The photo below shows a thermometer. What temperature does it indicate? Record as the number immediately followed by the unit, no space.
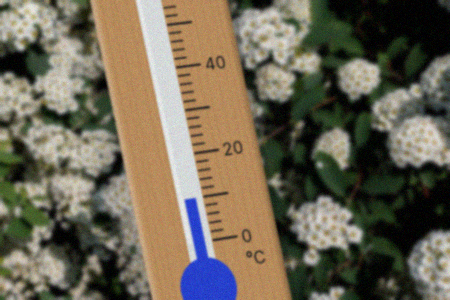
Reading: 10°C
